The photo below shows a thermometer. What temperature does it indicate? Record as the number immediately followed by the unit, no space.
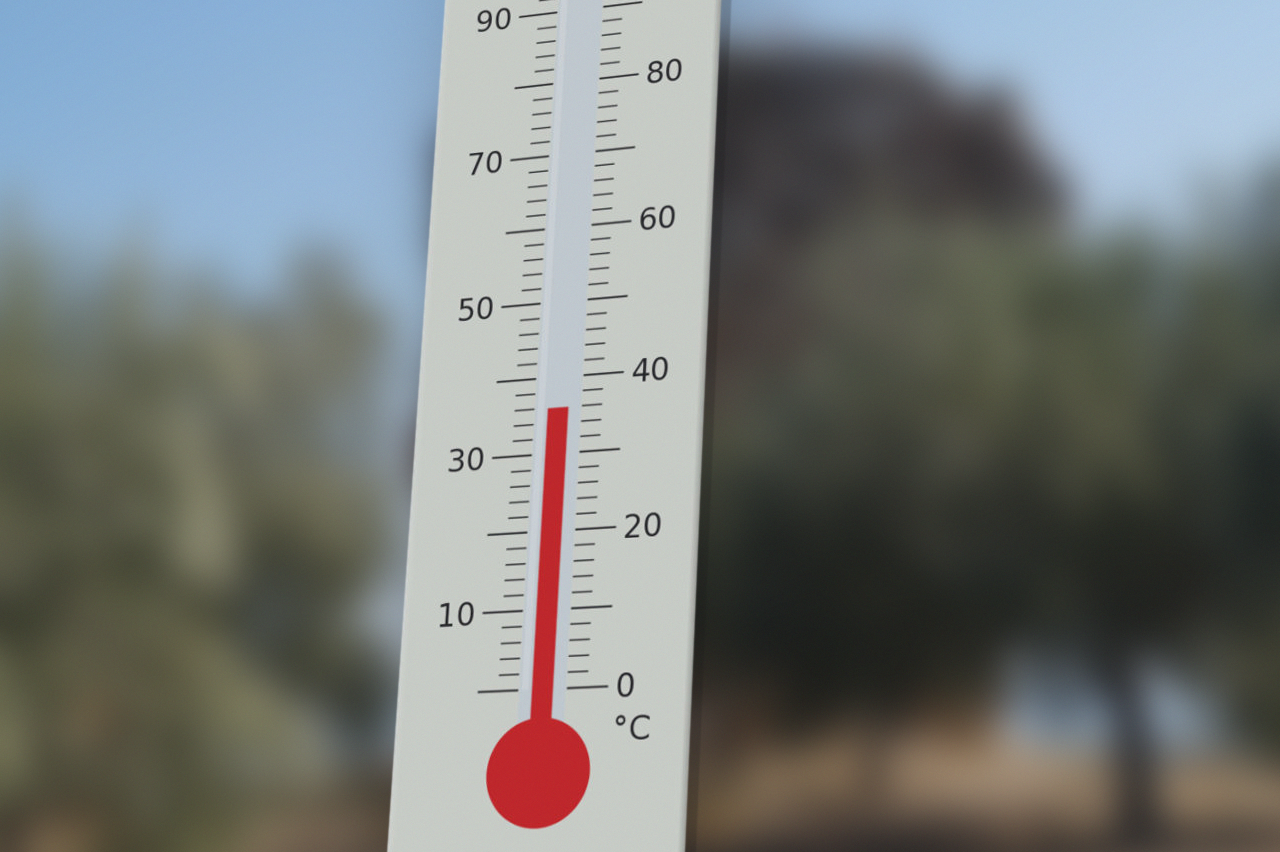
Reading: 36°C
